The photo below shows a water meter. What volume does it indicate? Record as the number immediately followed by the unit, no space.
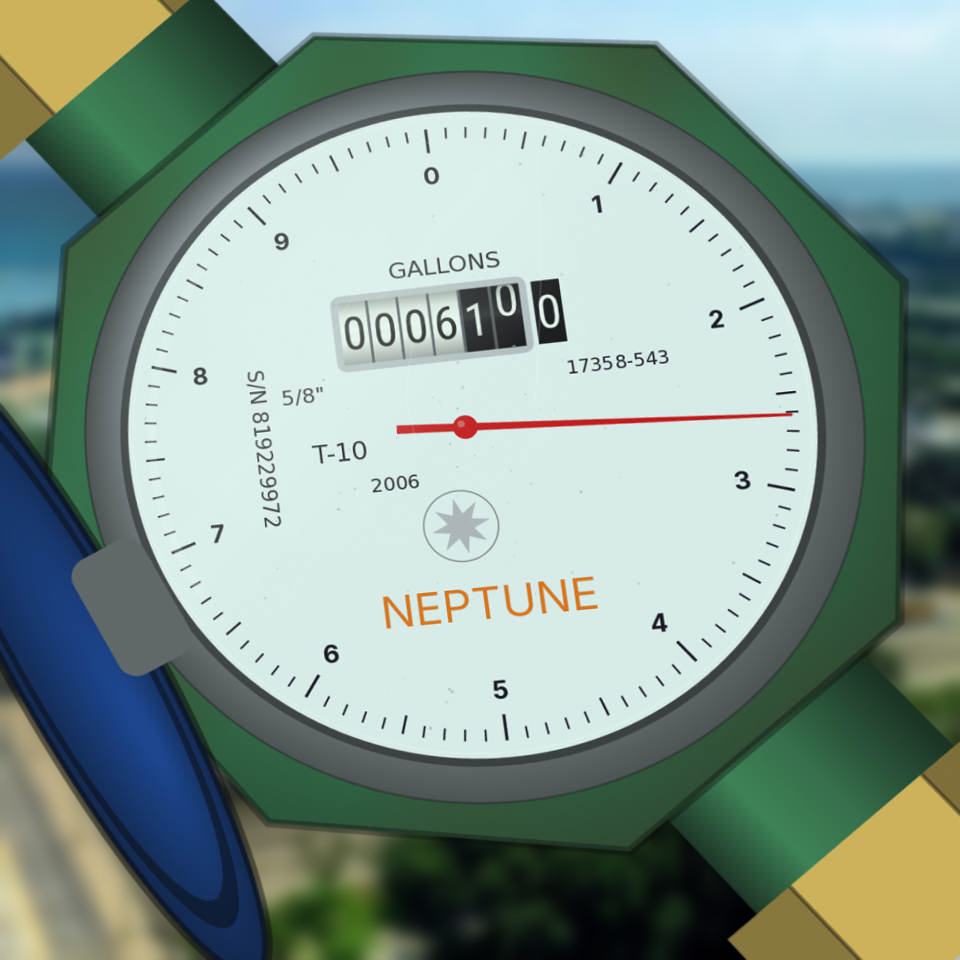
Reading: 6102.6gal
